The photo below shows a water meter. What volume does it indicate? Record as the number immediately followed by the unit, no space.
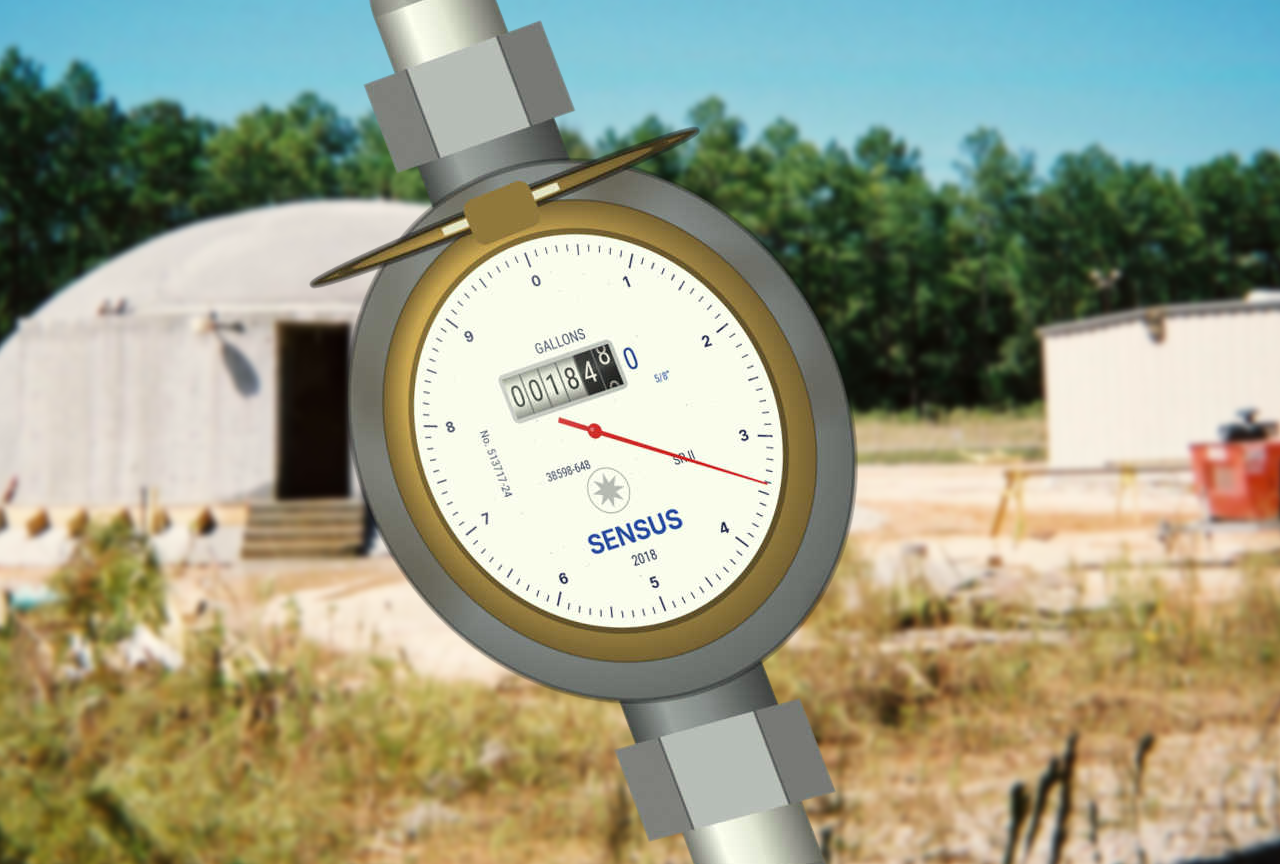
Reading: 18483.4gal
